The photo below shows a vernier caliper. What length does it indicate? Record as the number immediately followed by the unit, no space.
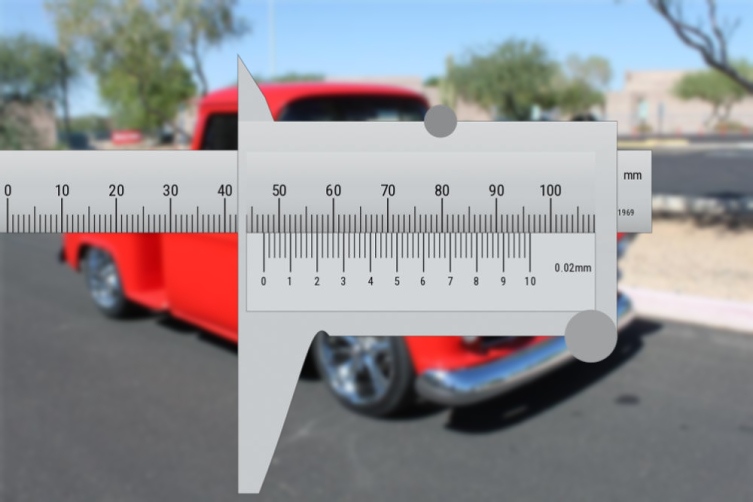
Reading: 47.2mm
